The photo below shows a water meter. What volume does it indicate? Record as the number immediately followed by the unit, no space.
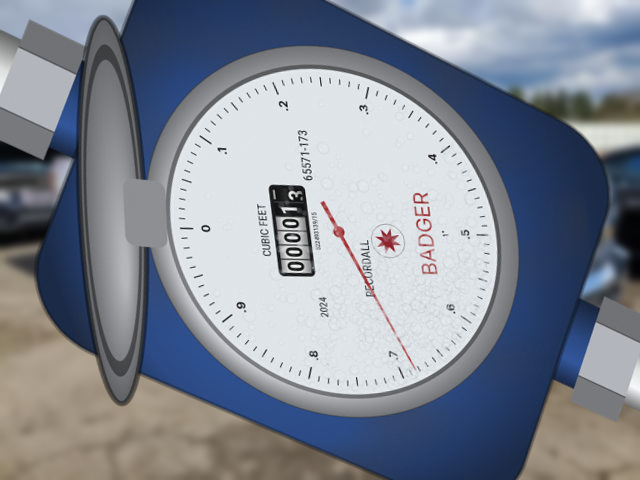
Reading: 12.68ft³
